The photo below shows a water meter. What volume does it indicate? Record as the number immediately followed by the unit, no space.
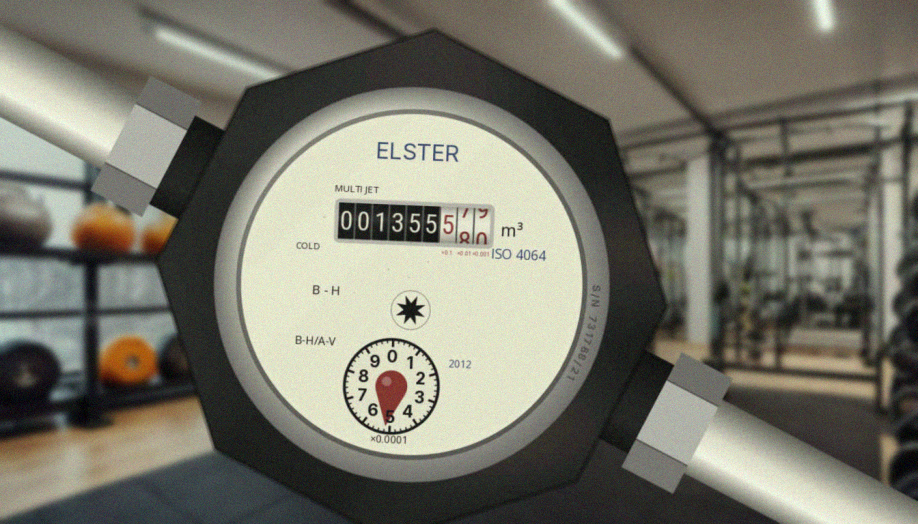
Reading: 1355.5795m³
